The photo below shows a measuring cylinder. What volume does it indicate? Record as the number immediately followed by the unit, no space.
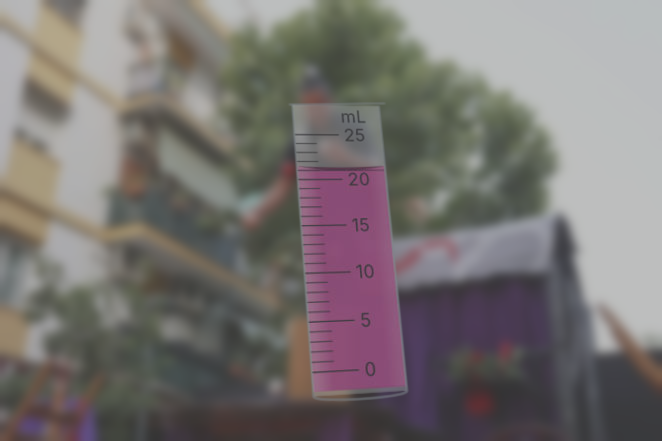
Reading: 21mL
